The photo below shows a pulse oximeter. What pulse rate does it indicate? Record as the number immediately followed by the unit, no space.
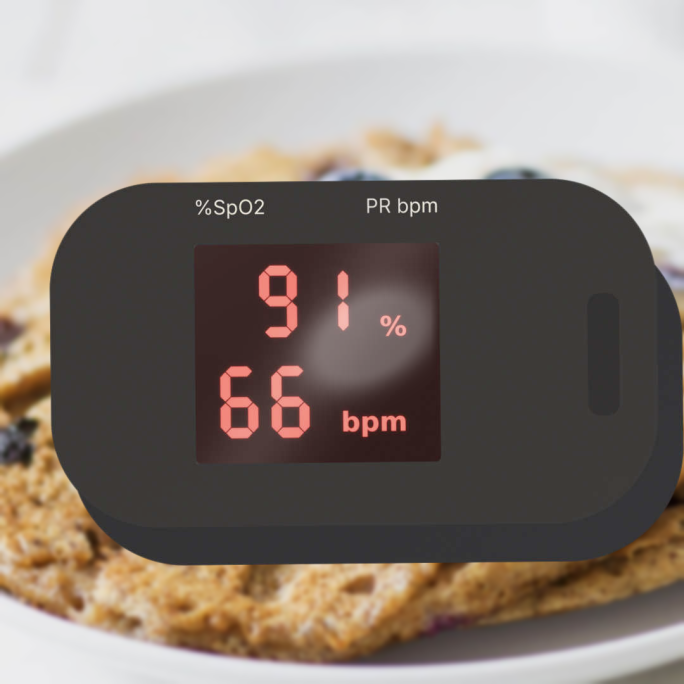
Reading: 66bpm
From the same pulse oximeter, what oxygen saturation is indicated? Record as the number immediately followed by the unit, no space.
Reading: 91%
